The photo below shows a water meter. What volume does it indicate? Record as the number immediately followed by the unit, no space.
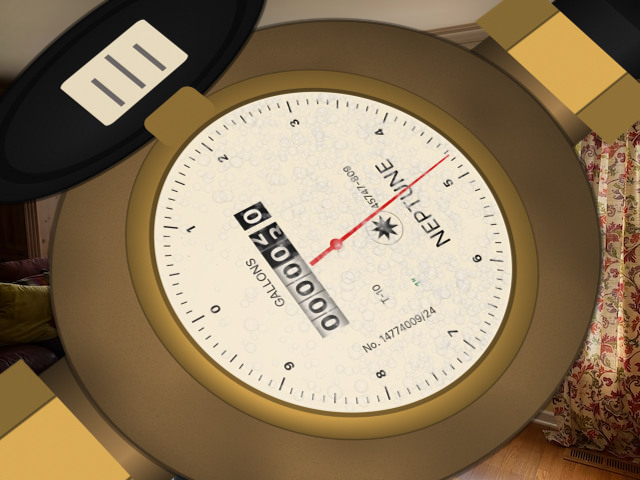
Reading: 24.7gal
